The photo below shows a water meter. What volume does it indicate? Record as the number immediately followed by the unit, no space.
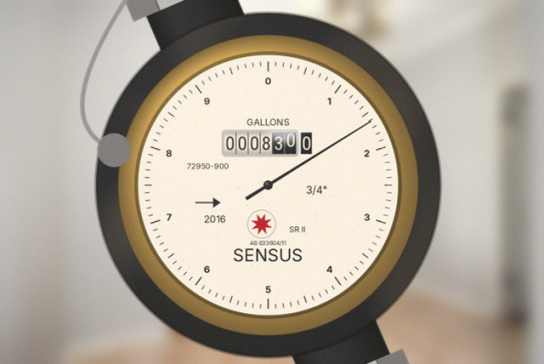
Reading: 8301.6gal
